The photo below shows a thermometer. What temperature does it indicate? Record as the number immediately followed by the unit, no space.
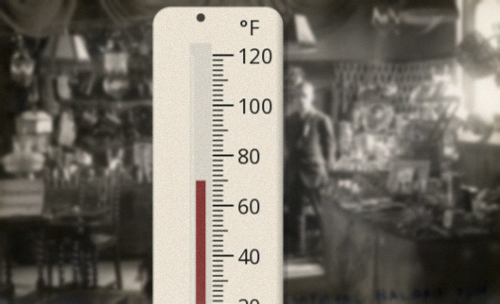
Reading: 70°F
